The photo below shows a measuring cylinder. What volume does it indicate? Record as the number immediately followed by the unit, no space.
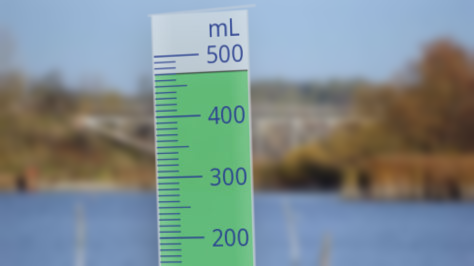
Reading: 470mL
